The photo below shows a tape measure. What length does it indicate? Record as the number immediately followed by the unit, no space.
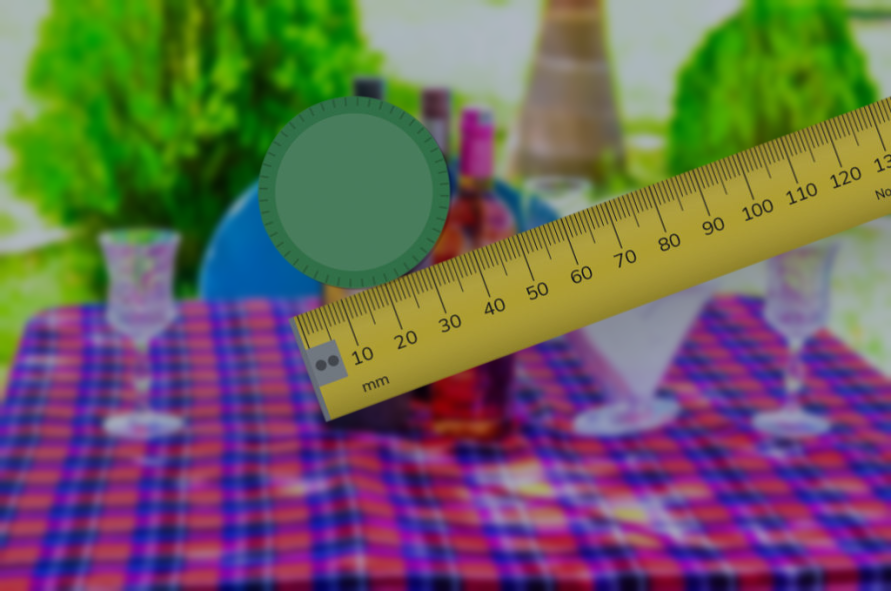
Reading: 41mm
